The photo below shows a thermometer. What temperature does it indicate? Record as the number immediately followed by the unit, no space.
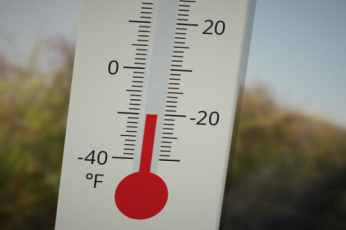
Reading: -20°F
